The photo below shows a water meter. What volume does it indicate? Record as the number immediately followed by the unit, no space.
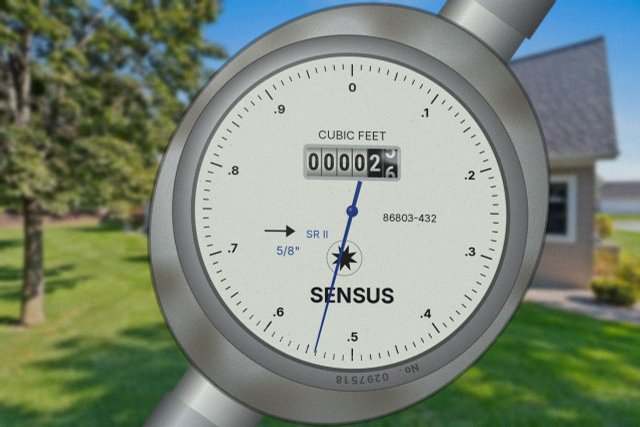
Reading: 25.54ft³
